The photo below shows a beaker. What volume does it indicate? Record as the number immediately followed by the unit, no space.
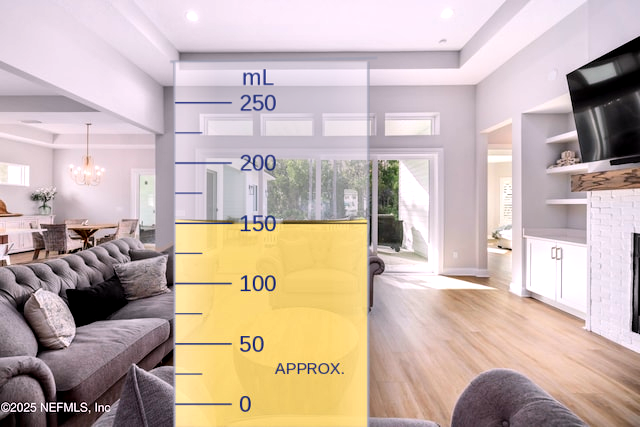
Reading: 150mL
